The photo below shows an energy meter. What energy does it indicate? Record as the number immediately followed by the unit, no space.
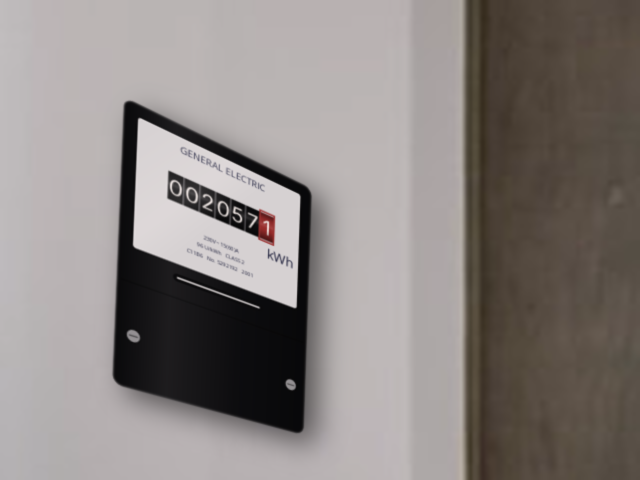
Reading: 2057.1kWh
